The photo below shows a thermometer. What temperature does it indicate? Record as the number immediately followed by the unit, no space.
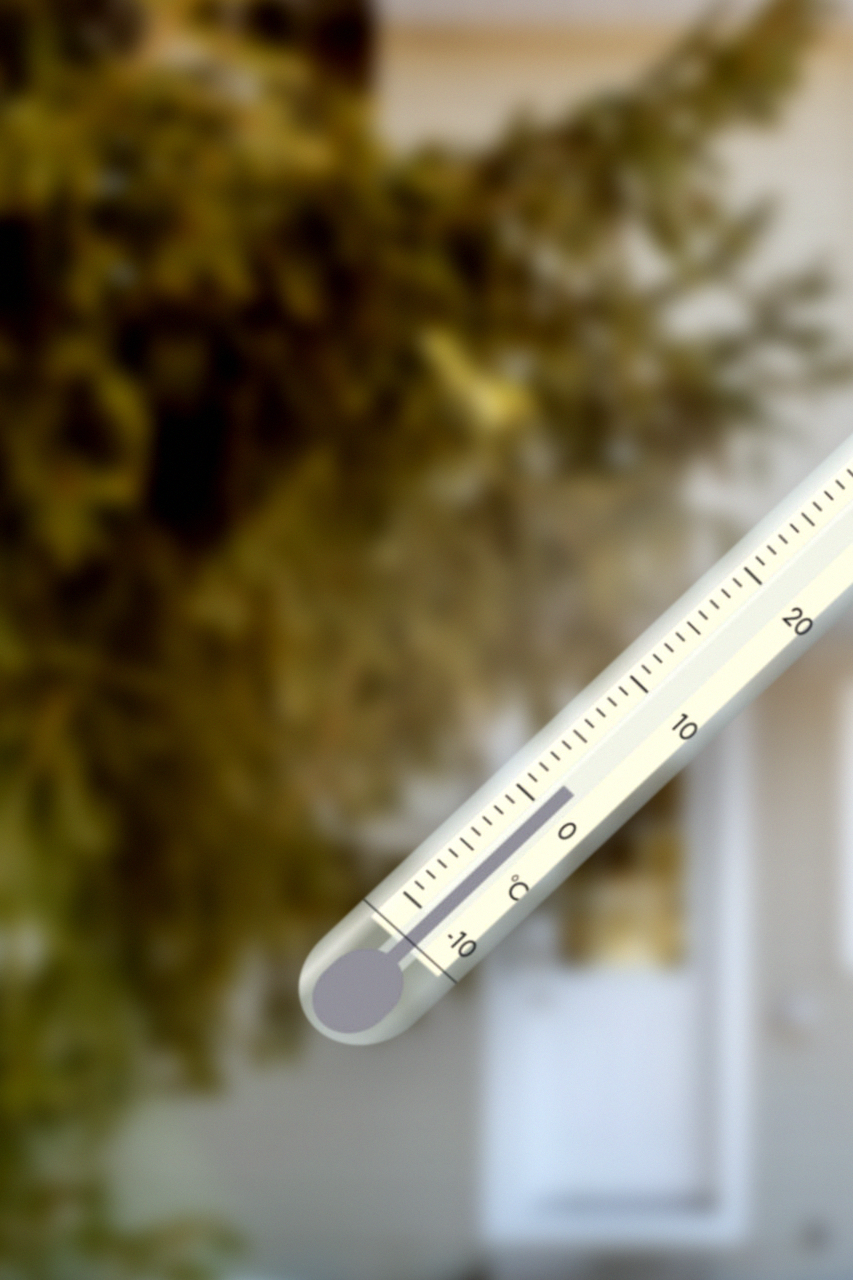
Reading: 2°C
